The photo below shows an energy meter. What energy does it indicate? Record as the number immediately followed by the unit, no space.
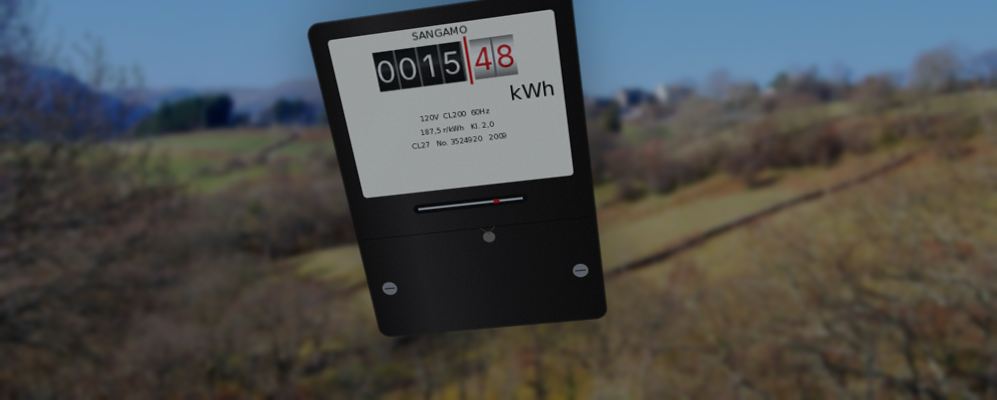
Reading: 15.48kWh
